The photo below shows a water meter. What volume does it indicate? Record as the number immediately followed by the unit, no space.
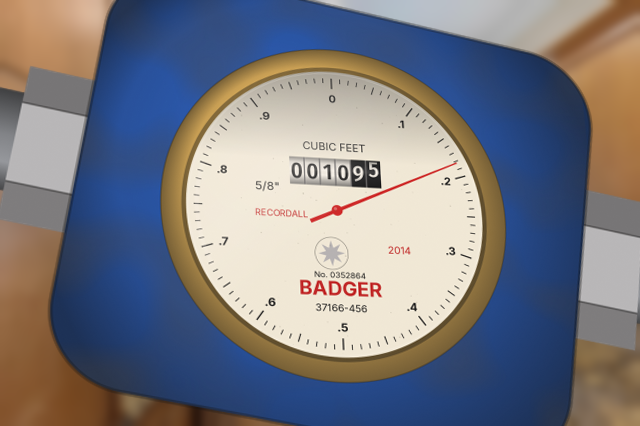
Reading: 1095.18ft³
